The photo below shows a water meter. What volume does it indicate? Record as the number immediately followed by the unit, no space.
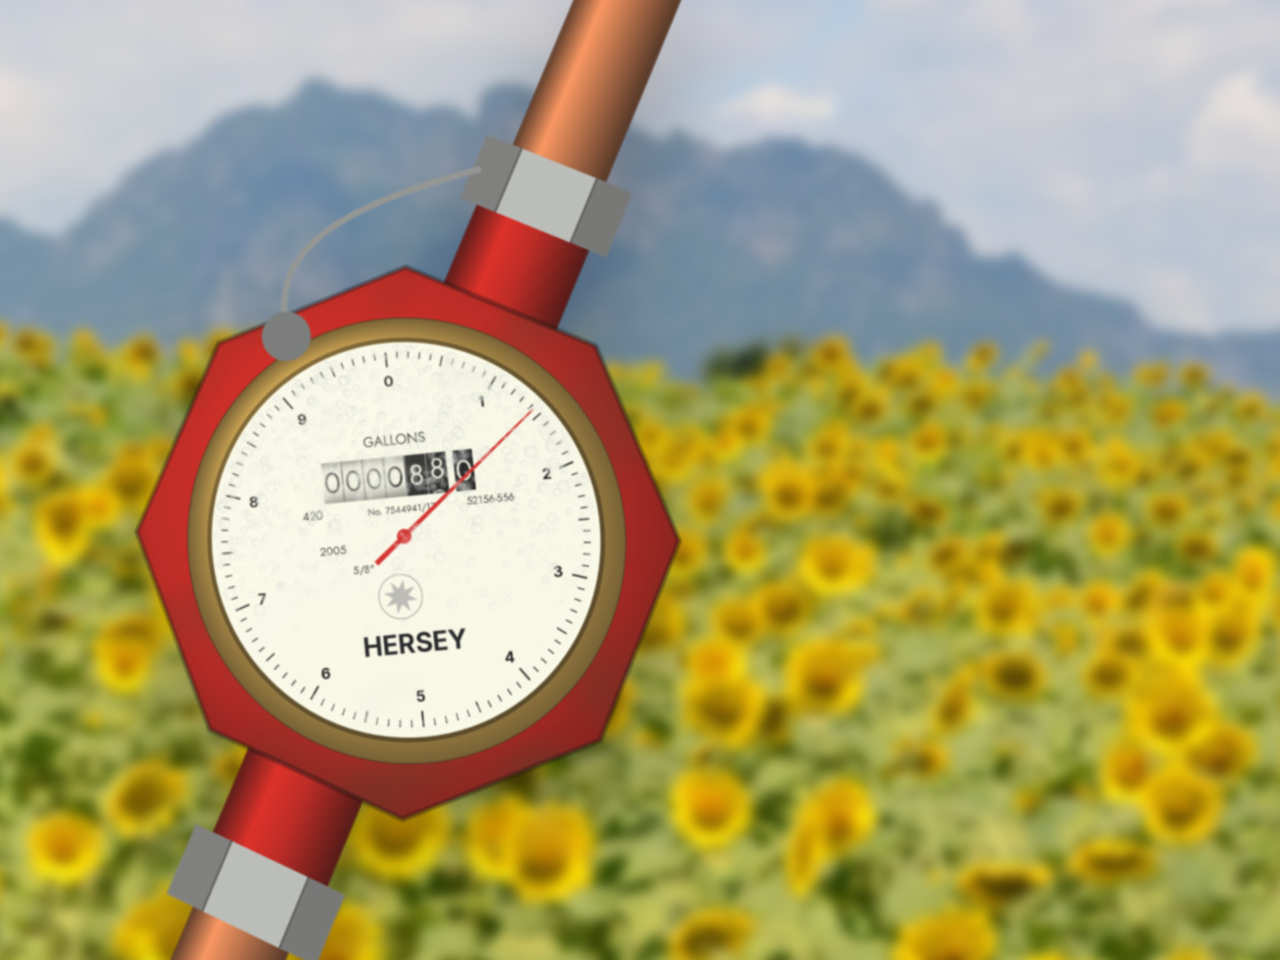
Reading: 881.4gal
